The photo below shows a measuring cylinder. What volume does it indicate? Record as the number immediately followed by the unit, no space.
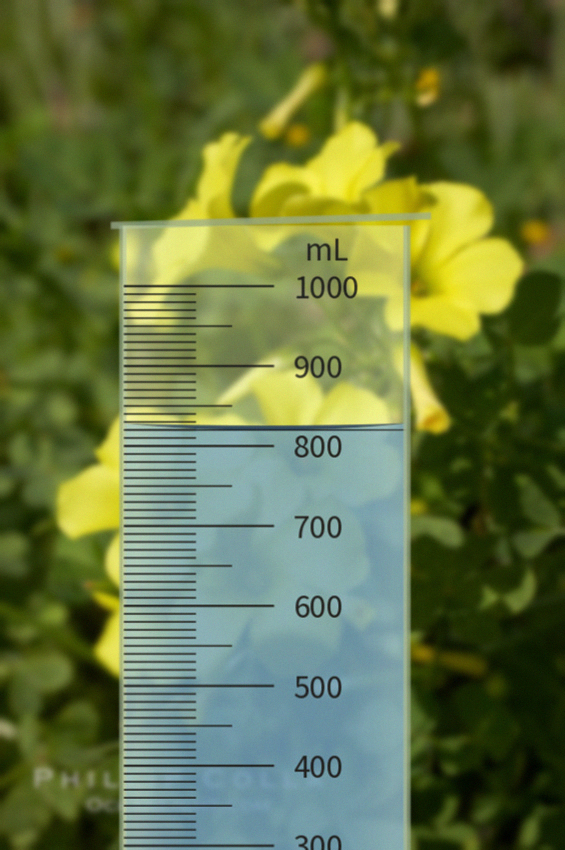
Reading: 820mL
